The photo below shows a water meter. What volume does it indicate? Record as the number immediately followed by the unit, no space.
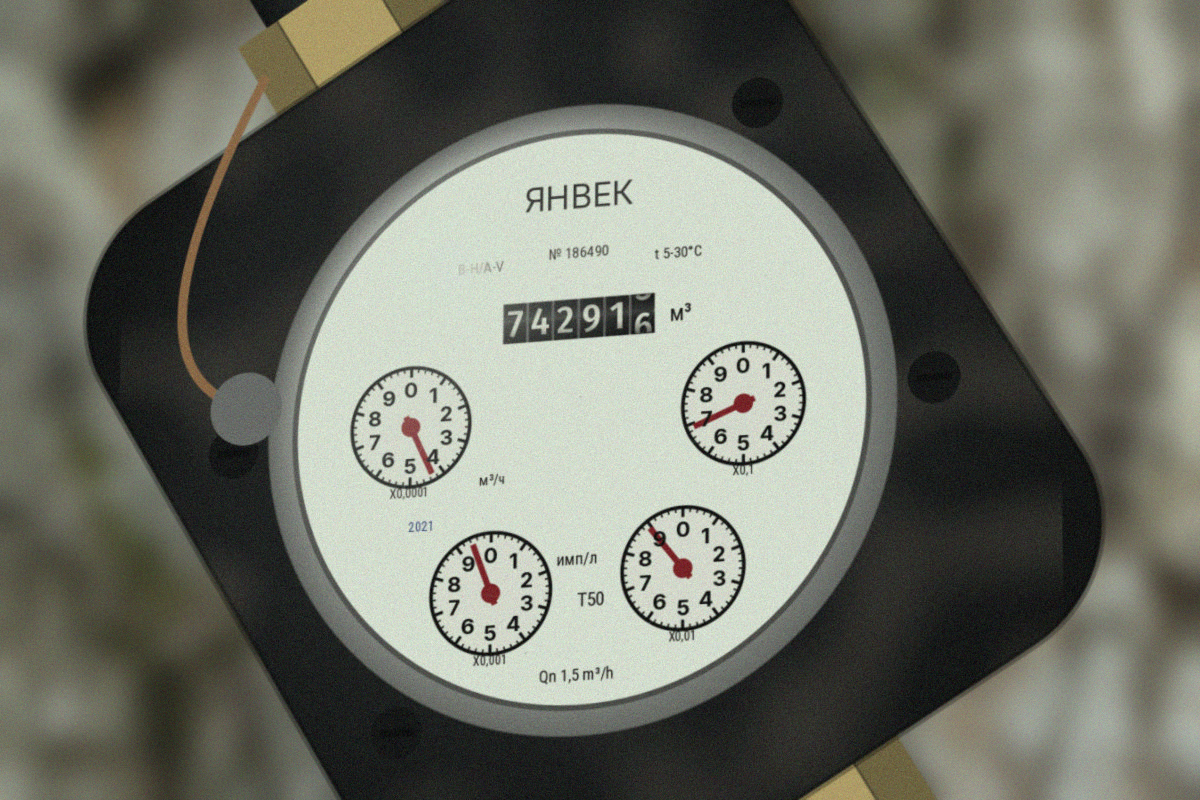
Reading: 742915.6894m³
